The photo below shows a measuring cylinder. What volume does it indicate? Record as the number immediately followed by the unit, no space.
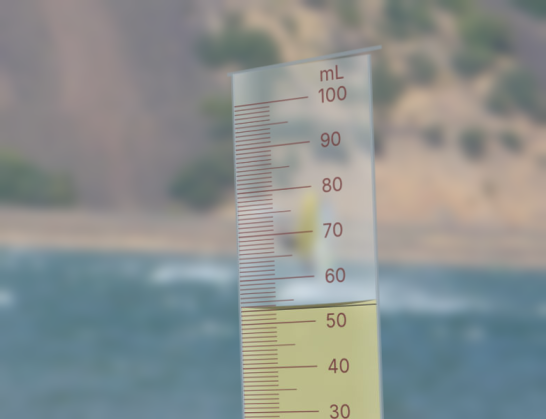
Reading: 53mL
